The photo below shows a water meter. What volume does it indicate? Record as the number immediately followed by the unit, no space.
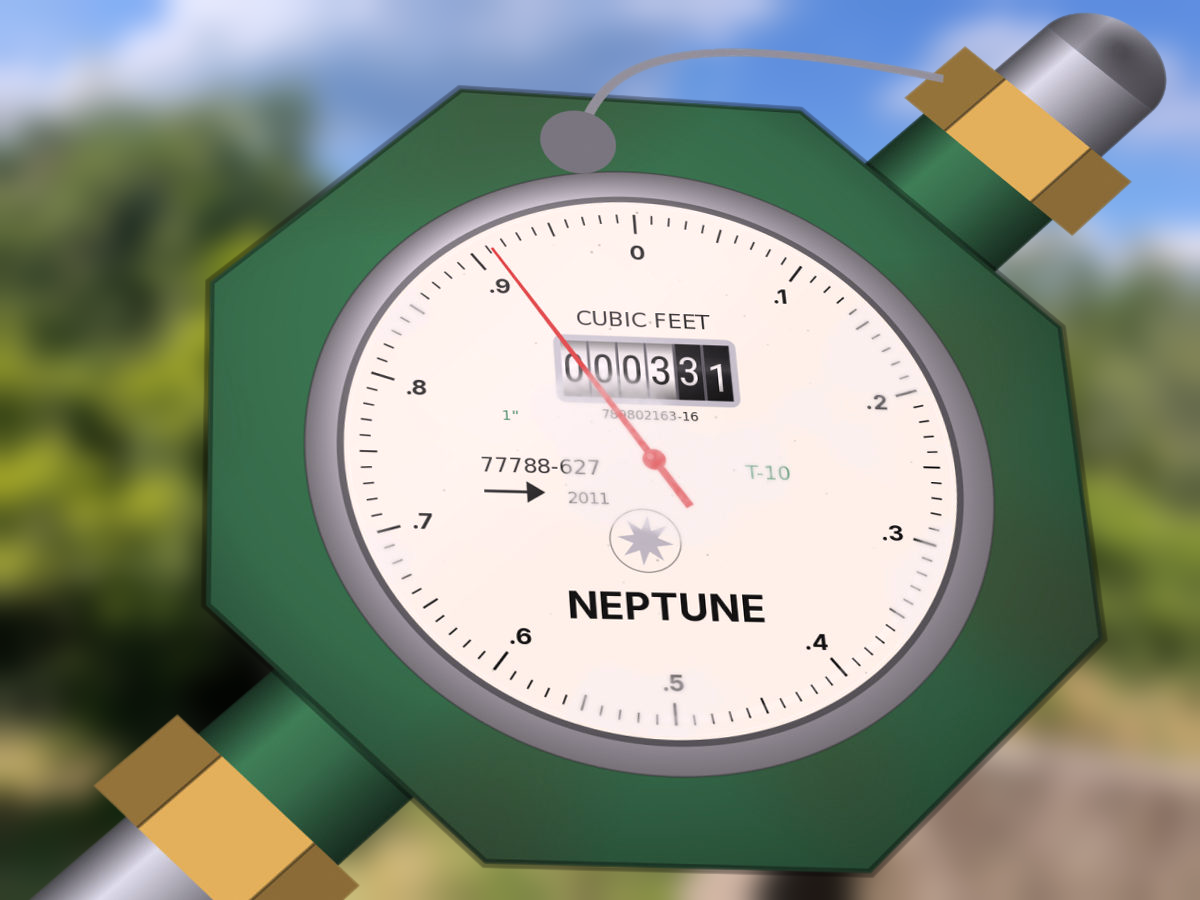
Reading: 330.91ft³
